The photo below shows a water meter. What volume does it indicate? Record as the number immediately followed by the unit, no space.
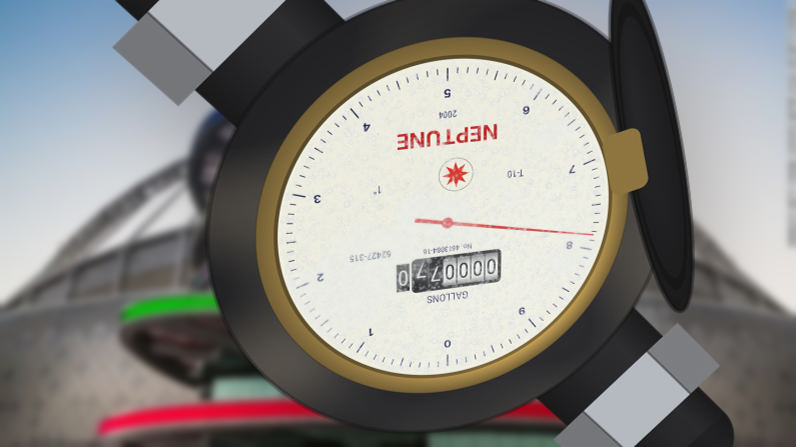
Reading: 767.8gal
